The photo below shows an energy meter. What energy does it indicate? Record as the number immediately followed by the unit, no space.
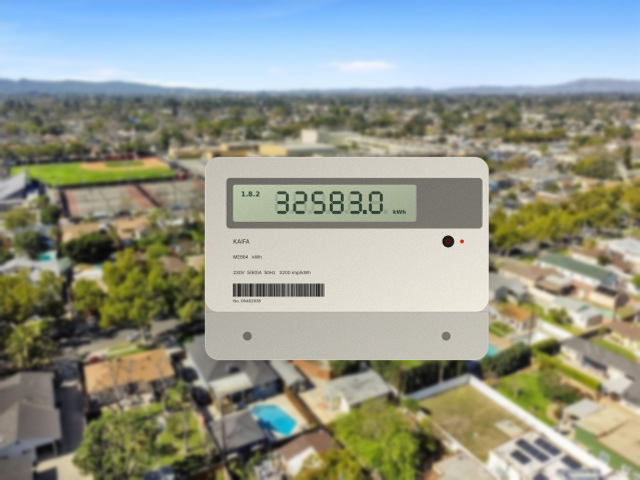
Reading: 32583.0kWh
